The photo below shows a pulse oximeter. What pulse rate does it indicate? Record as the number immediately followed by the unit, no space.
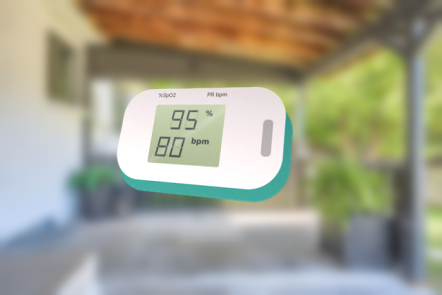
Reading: 80bpm
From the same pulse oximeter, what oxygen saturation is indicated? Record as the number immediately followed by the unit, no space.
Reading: 95%
